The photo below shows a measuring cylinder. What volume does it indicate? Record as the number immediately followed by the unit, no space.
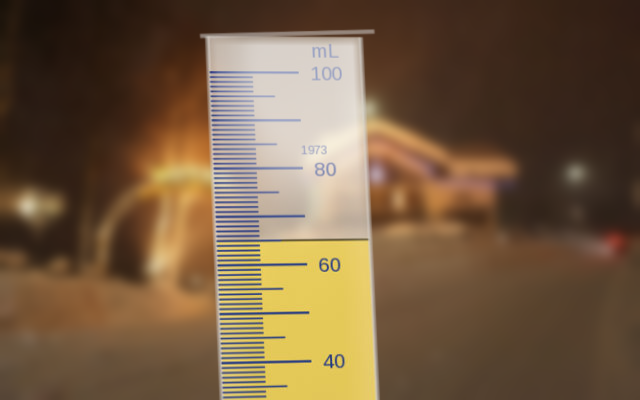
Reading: 65mL
